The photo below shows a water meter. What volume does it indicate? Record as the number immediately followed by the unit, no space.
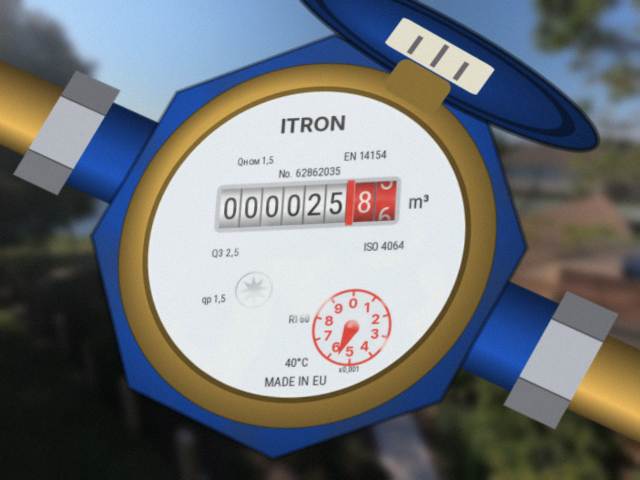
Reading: 25.855m³
